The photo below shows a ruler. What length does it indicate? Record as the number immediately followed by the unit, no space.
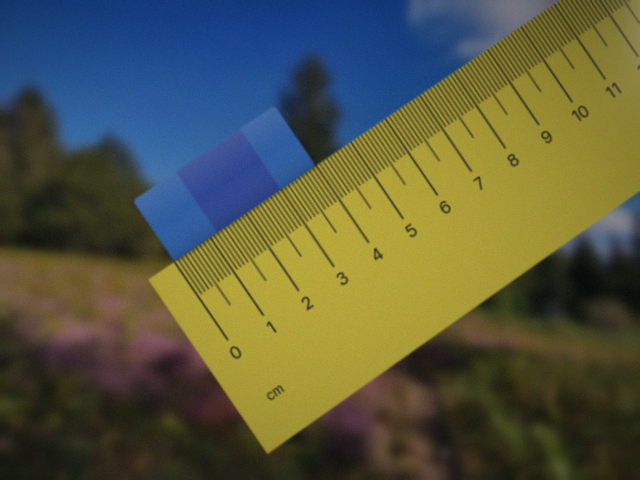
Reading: 4cm
